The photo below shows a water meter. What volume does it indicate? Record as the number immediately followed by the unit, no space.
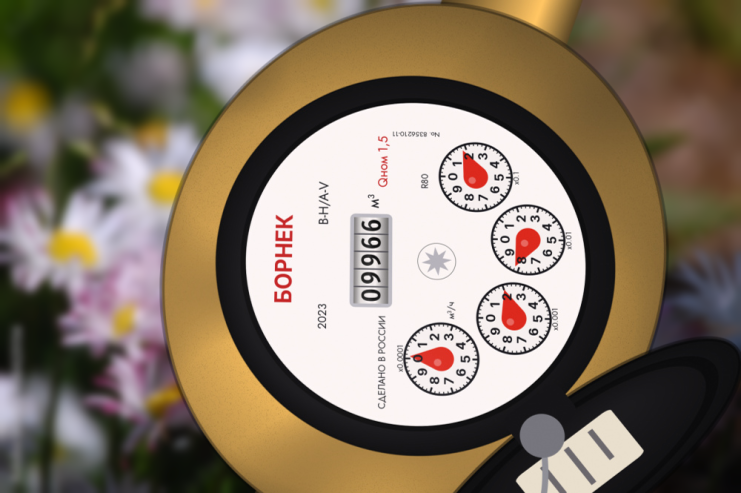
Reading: 9966.1820m³
